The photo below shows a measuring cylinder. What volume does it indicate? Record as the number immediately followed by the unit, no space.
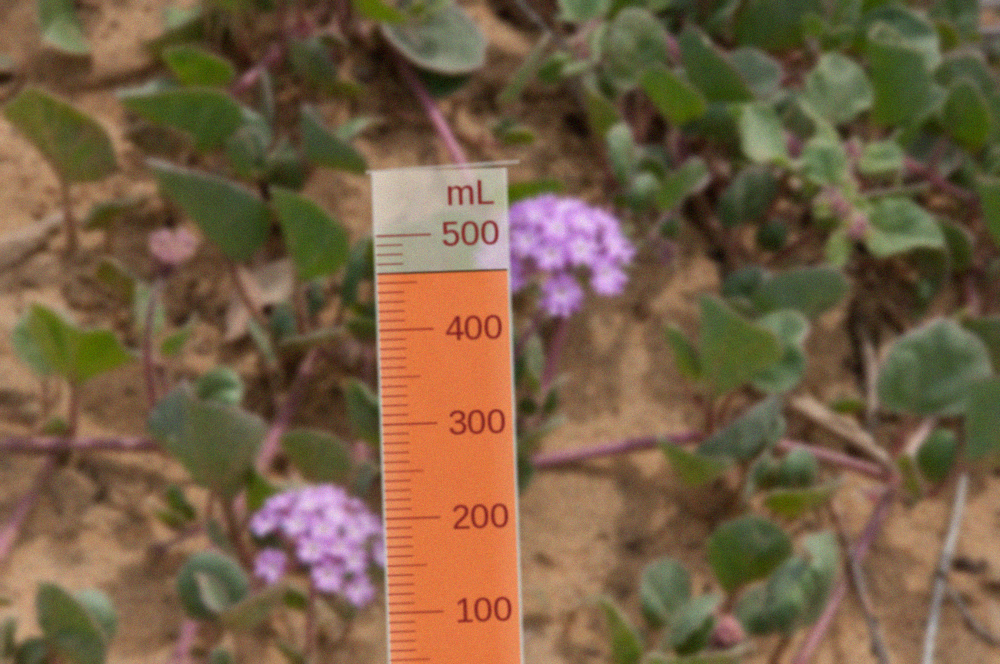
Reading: 460mL
